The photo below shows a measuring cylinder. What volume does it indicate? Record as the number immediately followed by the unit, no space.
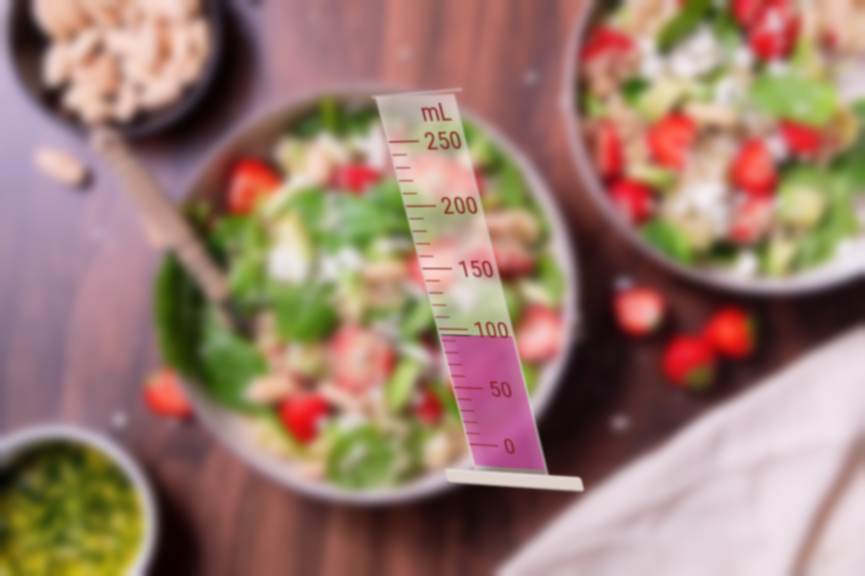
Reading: 95mL
